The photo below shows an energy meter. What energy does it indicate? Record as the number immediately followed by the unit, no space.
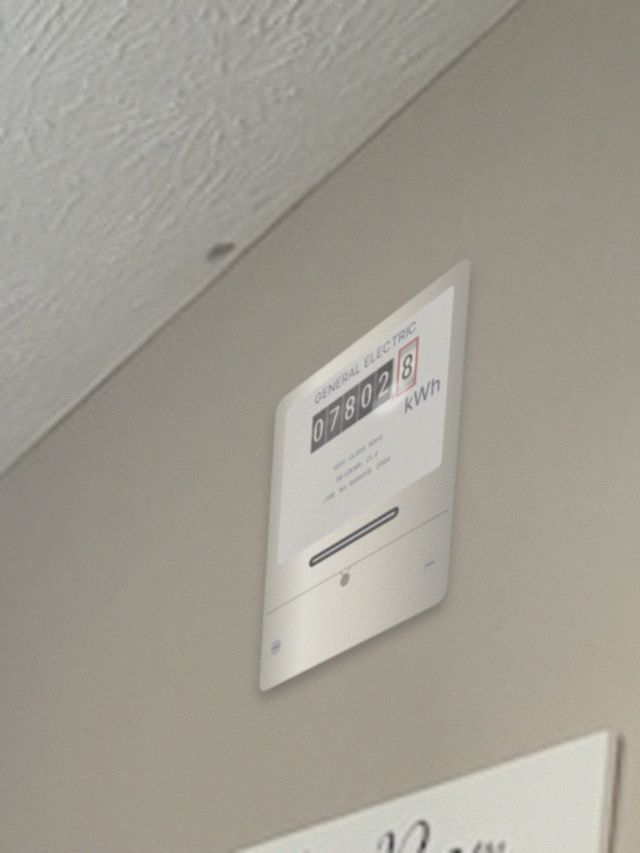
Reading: 7802.8kWh
